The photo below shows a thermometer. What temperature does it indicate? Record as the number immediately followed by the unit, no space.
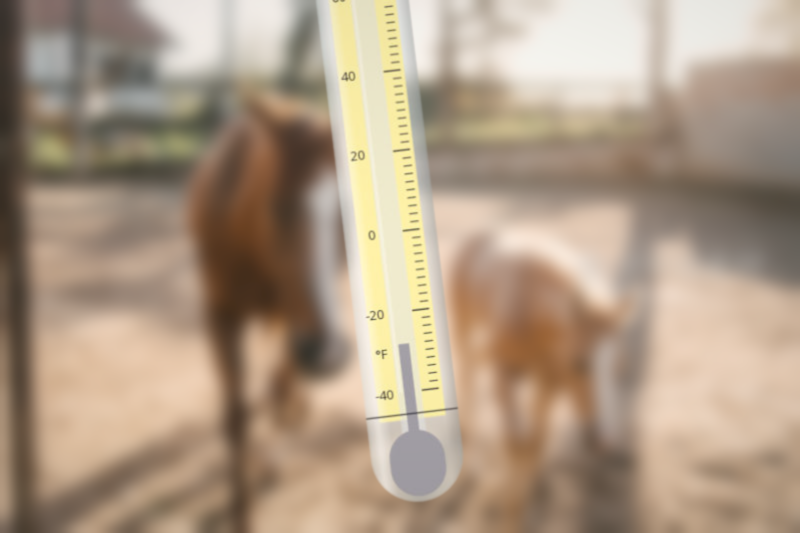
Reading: -28°F
